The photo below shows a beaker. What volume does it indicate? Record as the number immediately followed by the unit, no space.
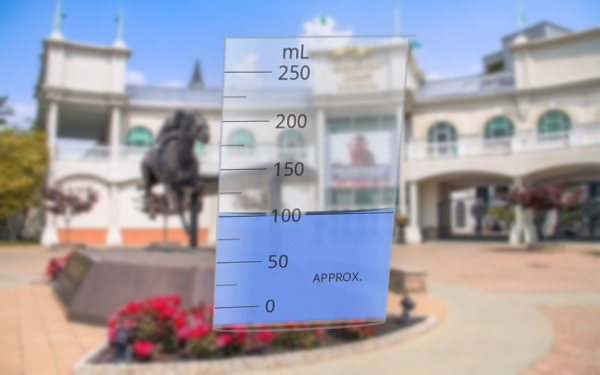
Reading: 100mL
